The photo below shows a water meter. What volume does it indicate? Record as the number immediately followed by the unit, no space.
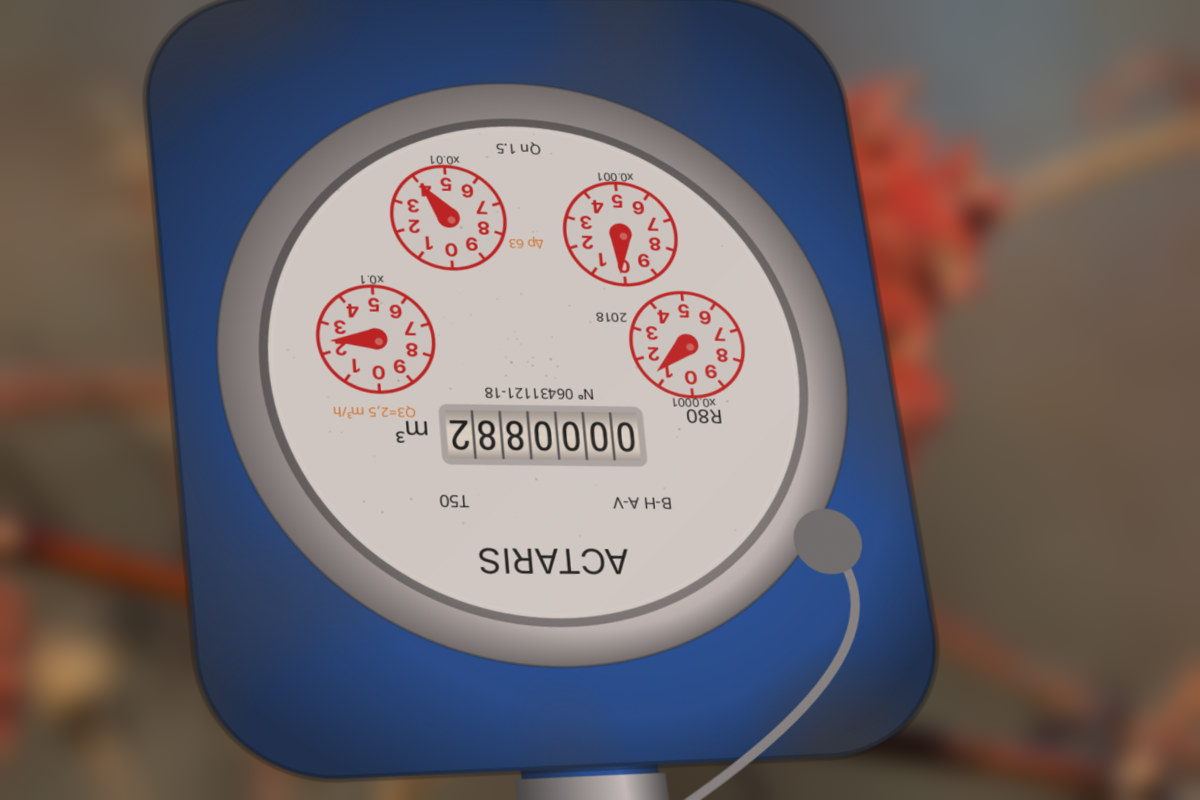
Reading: 882.2401m³
